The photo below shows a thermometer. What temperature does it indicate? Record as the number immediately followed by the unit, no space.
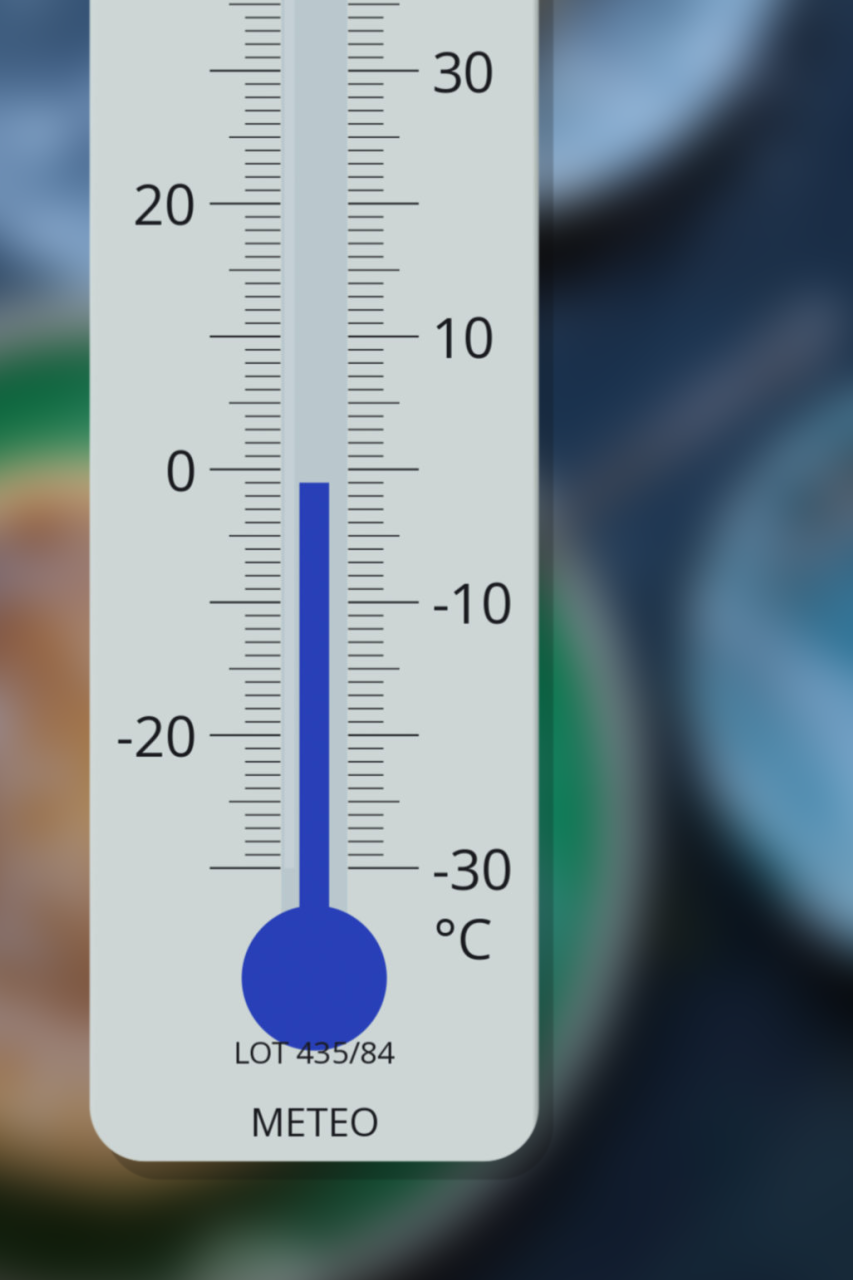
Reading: -1°C
